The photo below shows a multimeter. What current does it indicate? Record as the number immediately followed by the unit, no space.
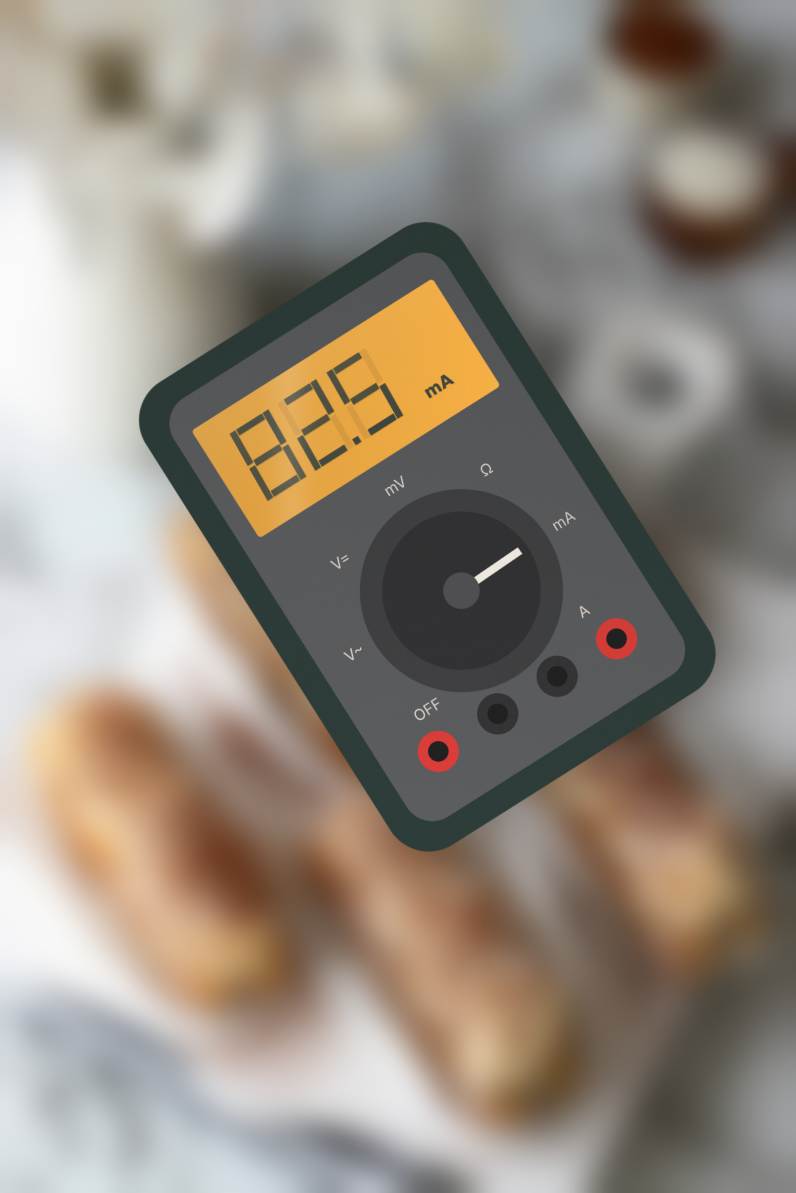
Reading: 82.5mA
